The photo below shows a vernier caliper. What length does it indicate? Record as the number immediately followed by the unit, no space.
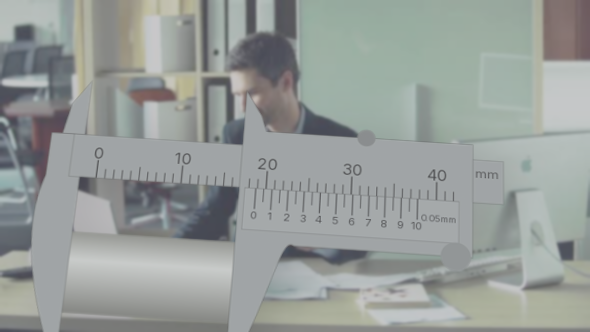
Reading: 18.8mm
